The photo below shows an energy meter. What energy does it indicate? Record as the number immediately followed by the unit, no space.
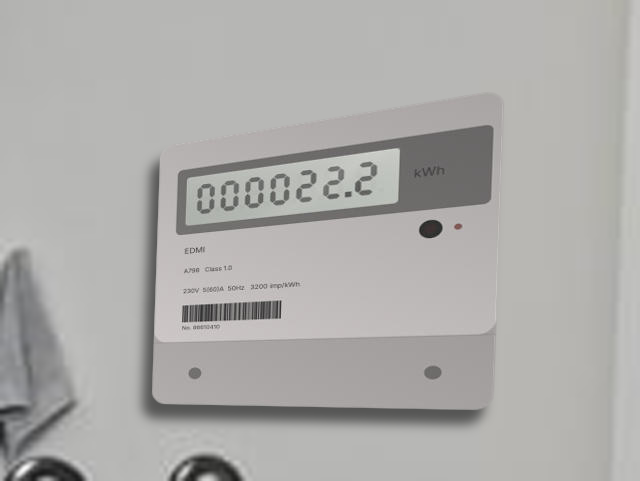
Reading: 22.2kWh
